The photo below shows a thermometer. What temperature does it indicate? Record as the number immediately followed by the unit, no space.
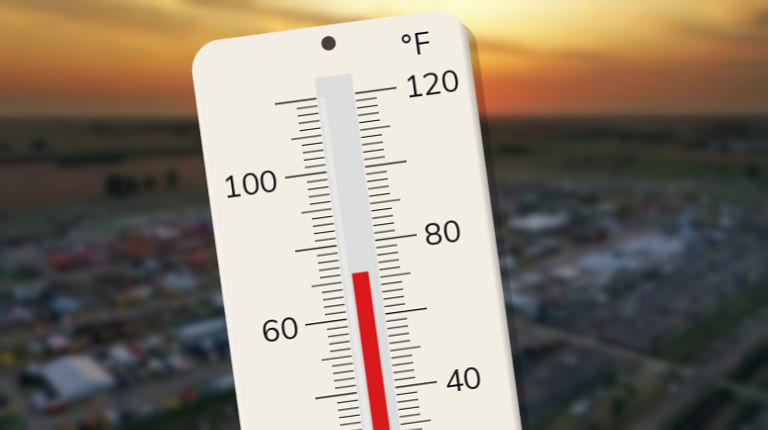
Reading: 72°F
